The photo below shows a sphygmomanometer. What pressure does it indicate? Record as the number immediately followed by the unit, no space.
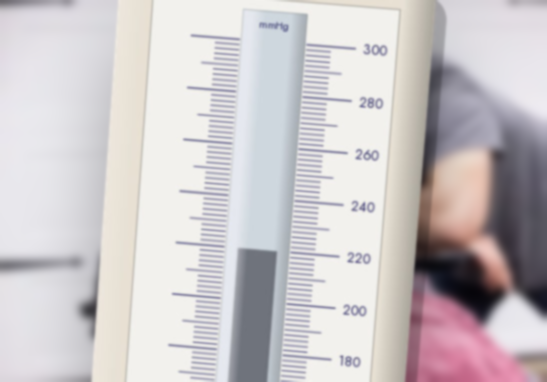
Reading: 220mmHg
